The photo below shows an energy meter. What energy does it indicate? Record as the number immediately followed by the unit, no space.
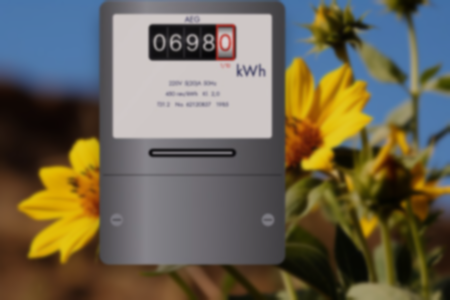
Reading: 698.0kWh
